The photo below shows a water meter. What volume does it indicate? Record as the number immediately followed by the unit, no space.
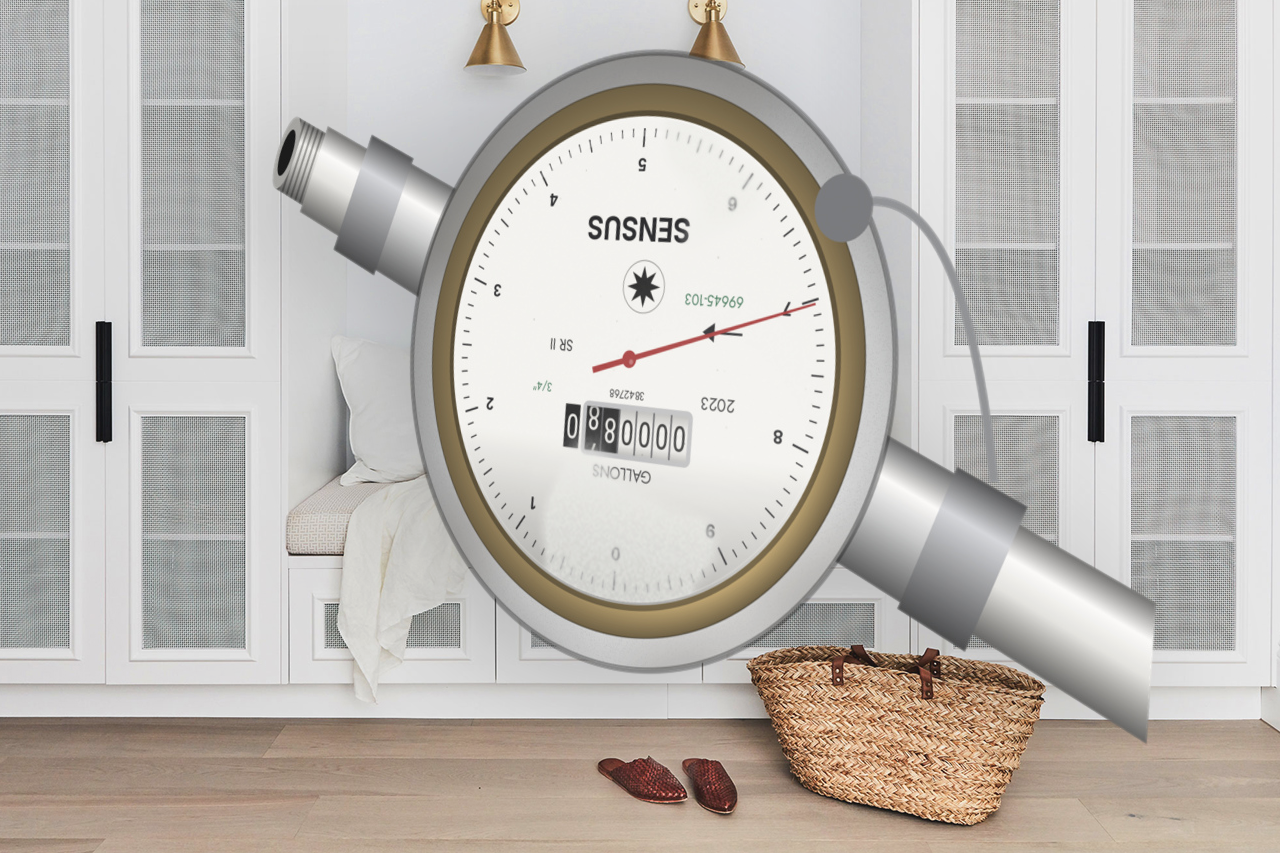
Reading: 877.0gal
